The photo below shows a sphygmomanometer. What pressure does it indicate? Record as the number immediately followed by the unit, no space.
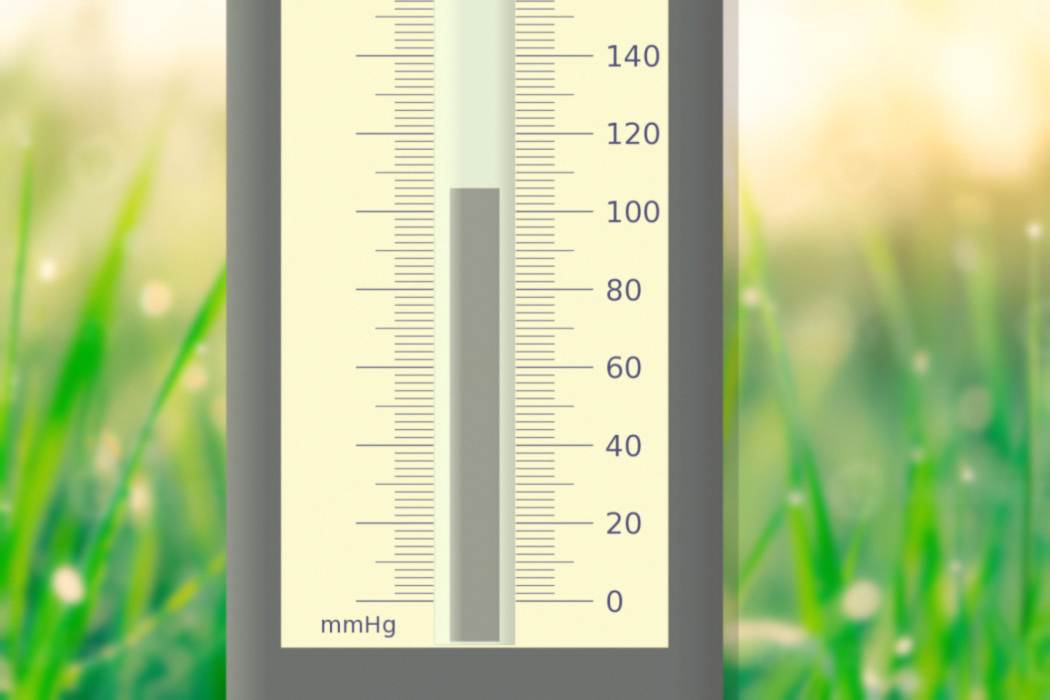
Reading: 106mmHg
